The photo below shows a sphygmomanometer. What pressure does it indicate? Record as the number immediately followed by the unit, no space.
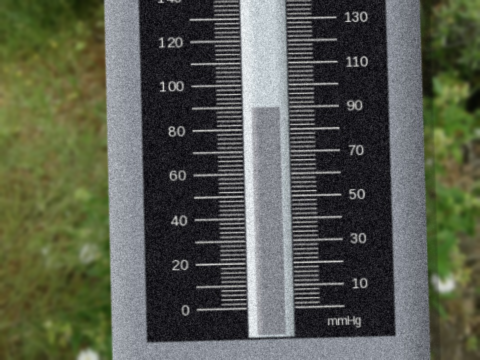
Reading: 90mmHg
